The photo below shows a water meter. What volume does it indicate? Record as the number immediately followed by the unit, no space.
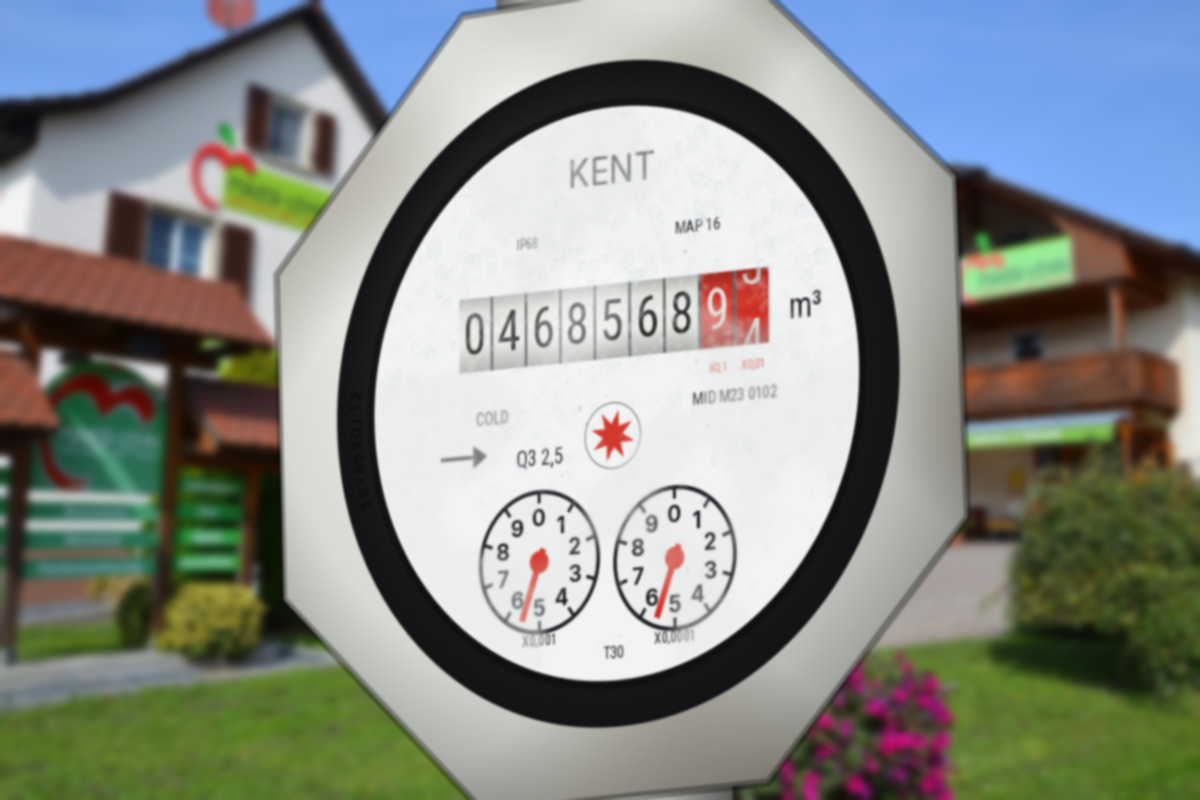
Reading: 468568.9355m³
